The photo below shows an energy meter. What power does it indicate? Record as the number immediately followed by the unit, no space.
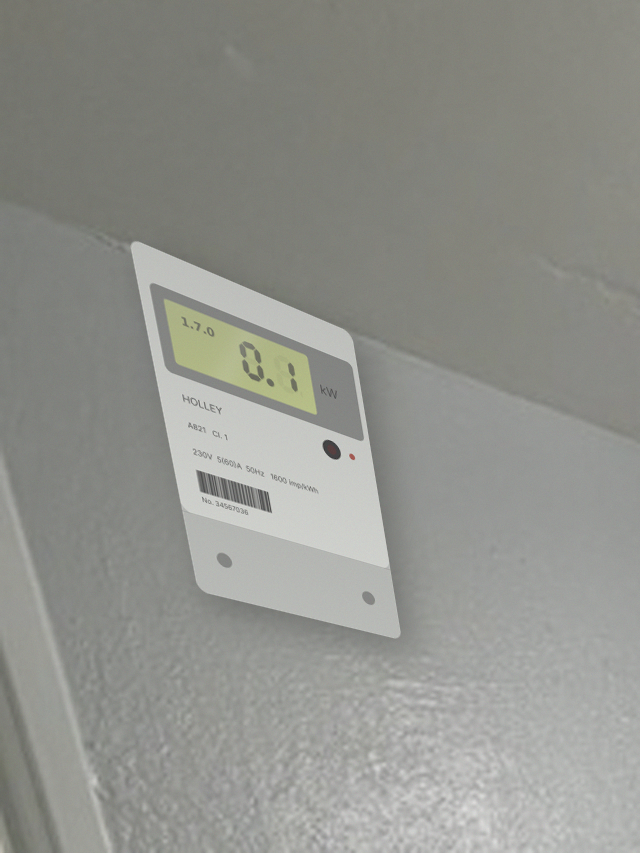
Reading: 0.1kW
